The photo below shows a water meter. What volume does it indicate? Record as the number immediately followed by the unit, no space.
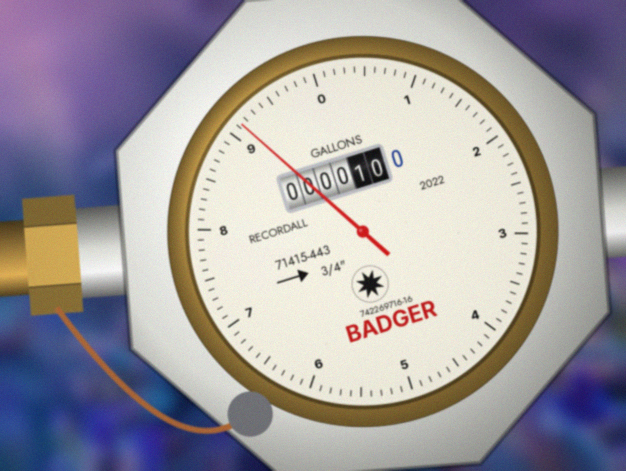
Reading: 99.1gal
